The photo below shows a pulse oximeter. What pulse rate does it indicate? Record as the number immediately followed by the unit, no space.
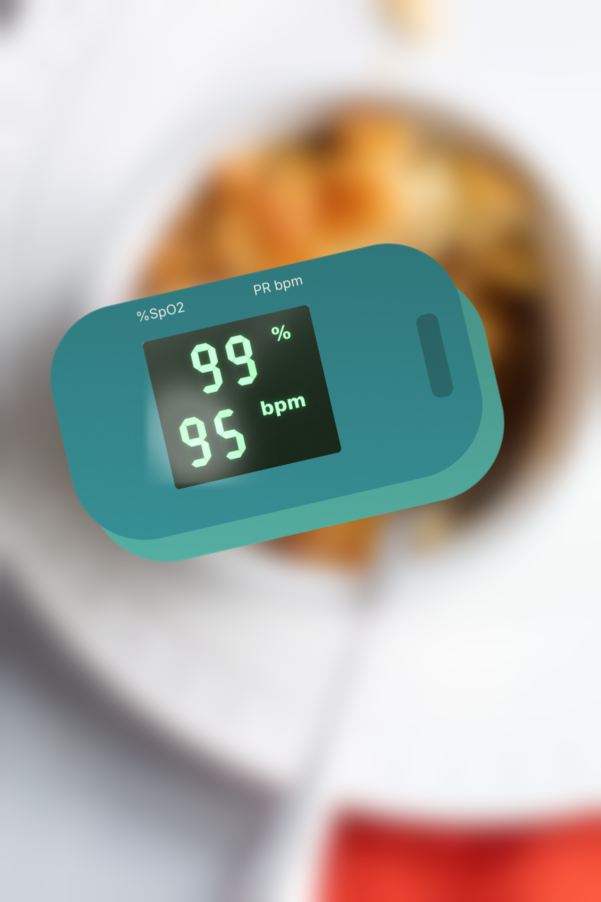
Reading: 95bpm
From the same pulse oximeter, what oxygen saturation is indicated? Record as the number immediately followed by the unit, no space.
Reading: 99%
